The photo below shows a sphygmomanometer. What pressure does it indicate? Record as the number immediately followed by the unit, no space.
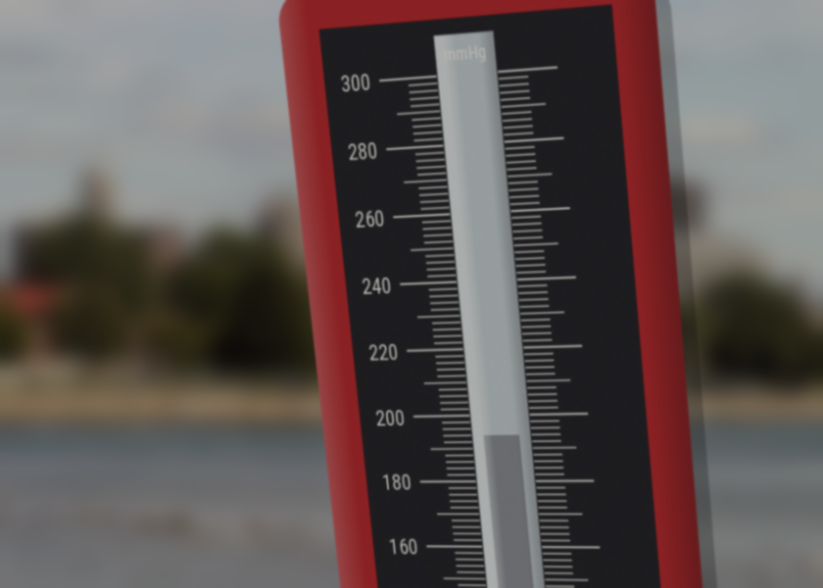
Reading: 194mmHg
